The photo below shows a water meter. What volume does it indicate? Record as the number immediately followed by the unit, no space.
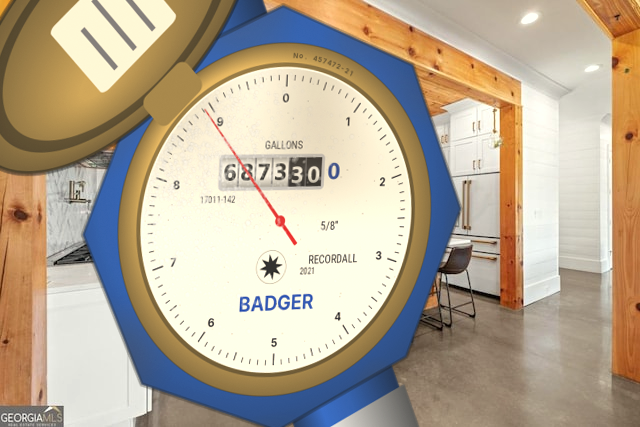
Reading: 6873298.9gal
